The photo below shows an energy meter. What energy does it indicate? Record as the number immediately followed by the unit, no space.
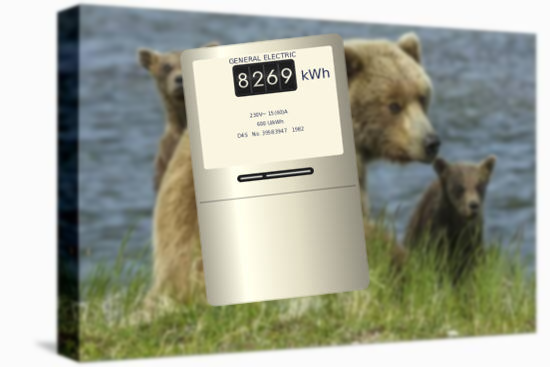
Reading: 8269kWh
